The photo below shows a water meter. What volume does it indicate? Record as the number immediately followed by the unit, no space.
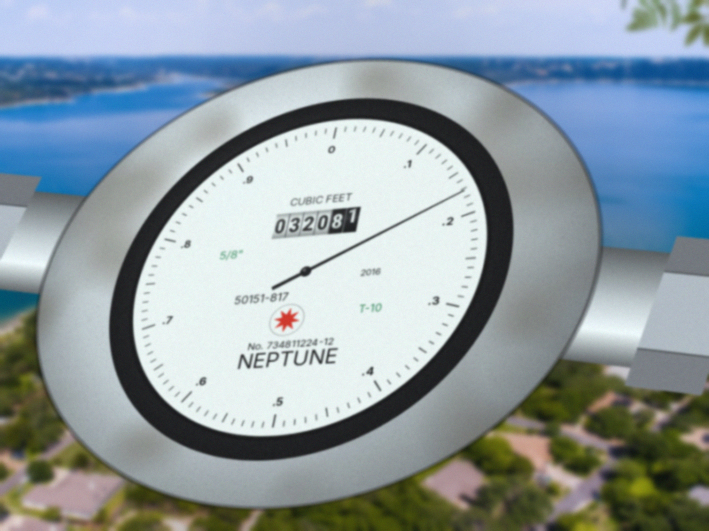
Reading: 32081.17ft³
